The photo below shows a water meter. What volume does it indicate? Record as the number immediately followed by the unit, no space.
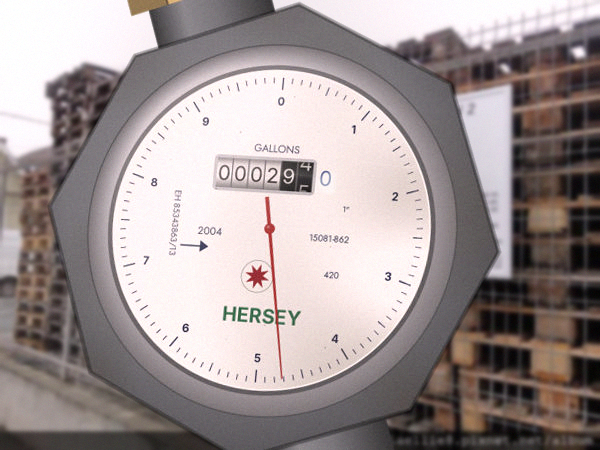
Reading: 2944.7gal
